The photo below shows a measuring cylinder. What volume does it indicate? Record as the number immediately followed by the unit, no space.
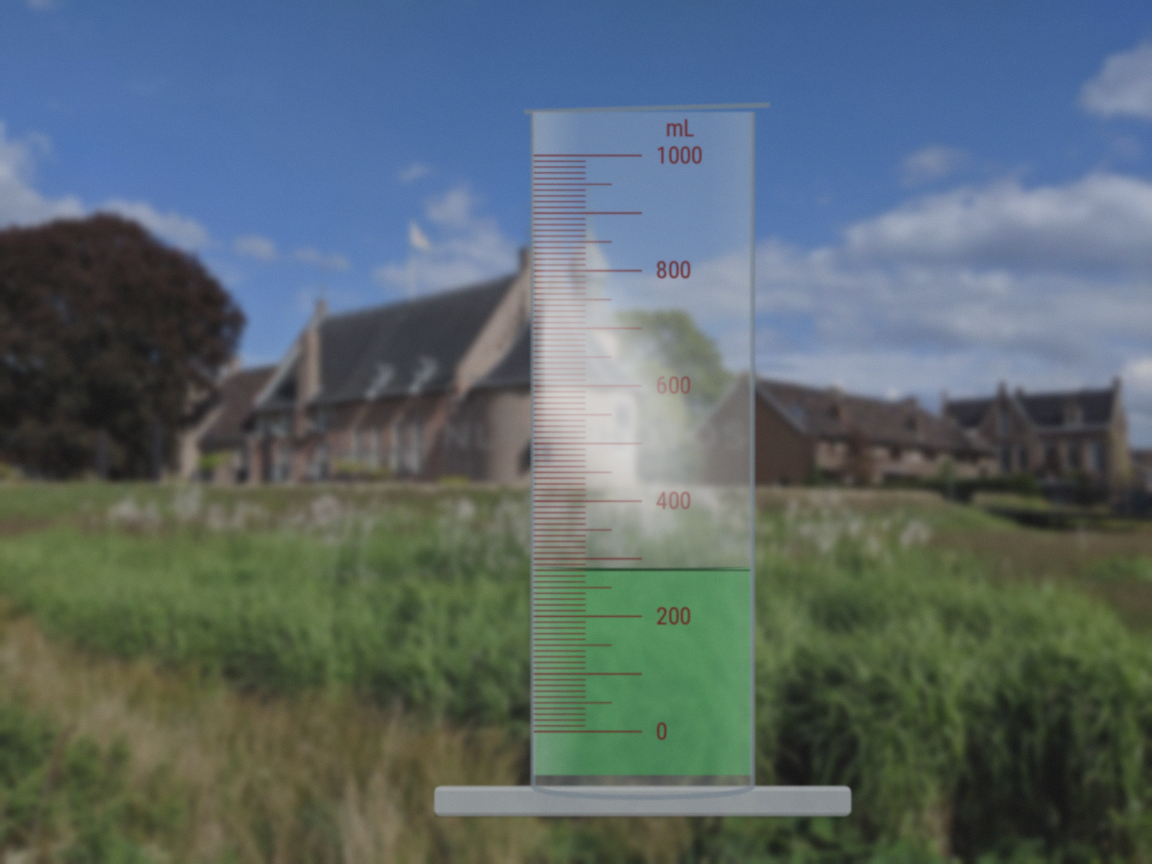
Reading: 280mL
